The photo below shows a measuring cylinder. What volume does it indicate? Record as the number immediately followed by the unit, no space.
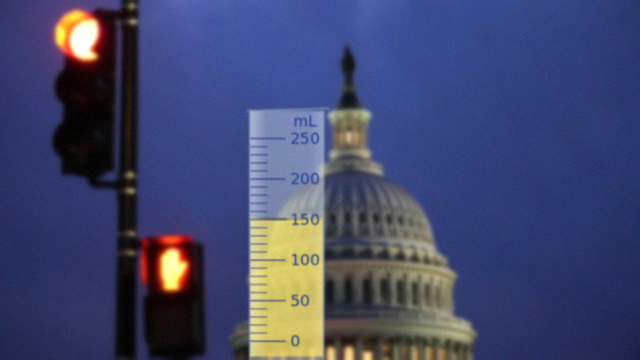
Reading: 150mL
